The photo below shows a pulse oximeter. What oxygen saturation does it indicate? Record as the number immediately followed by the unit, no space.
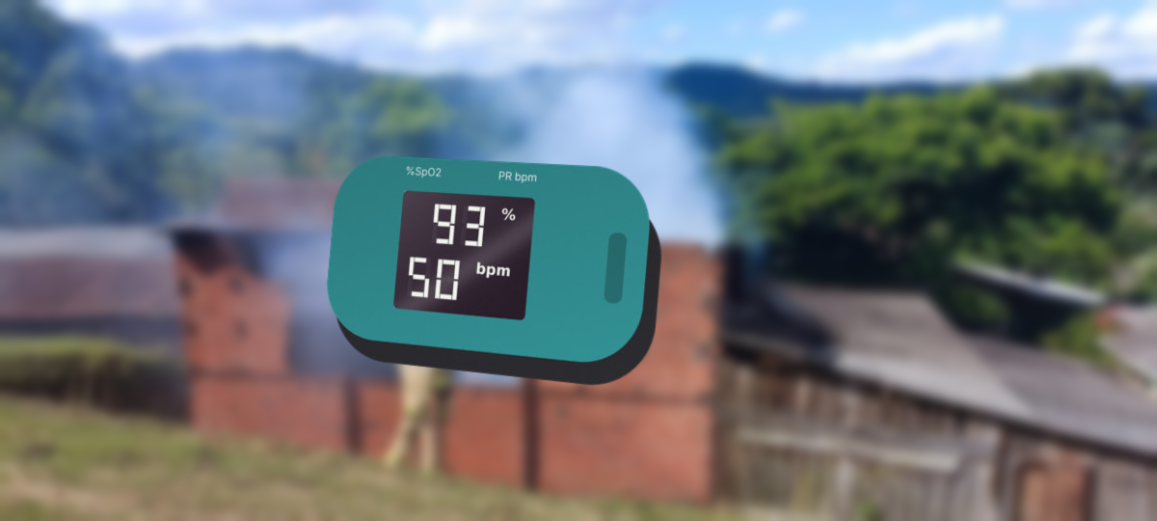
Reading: 93%
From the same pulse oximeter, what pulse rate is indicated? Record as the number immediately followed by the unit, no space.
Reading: 50bpm
